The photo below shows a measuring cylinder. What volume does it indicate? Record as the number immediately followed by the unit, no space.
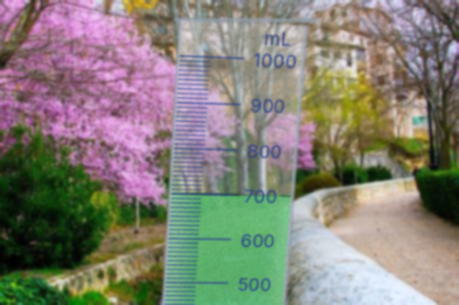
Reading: 700mL
